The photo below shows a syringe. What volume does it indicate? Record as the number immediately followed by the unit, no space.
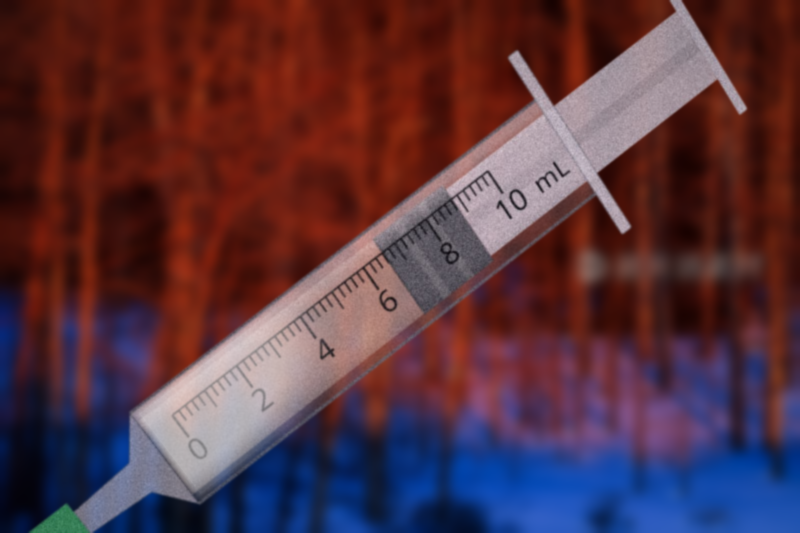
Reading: 6.6mL
